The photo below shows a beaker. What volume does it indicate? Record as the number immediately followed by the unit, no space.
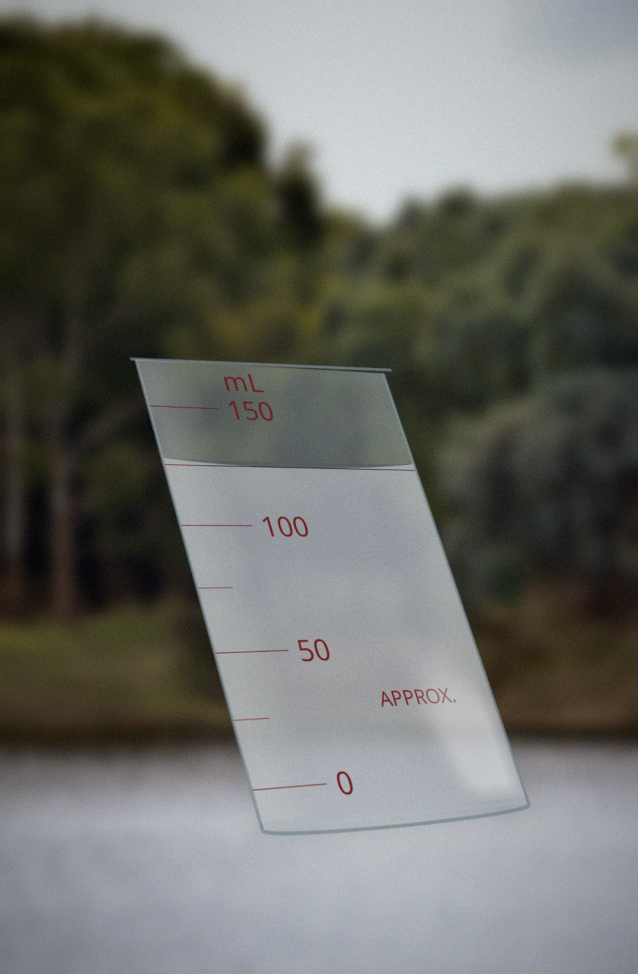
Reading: 125mL
